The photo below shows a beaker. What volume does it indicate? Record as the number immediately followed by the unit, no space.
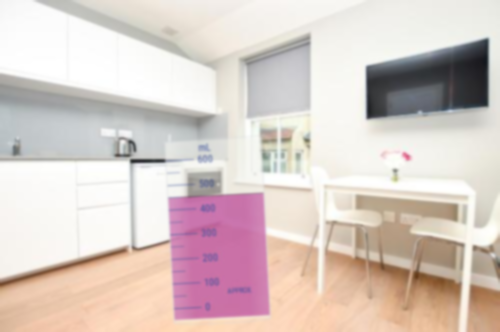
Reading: 450mL
